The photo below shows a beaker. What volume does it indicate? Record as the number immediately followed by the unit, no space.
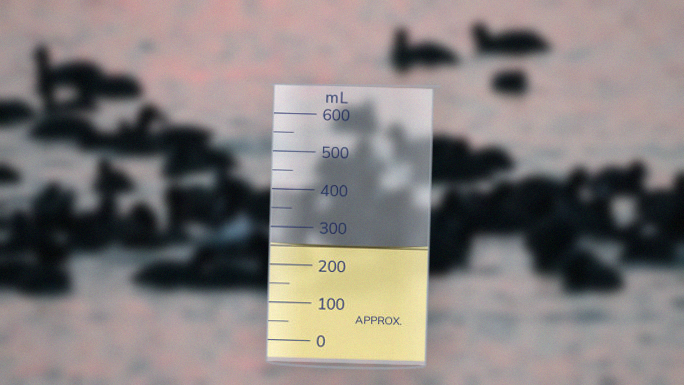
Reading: 250mL
